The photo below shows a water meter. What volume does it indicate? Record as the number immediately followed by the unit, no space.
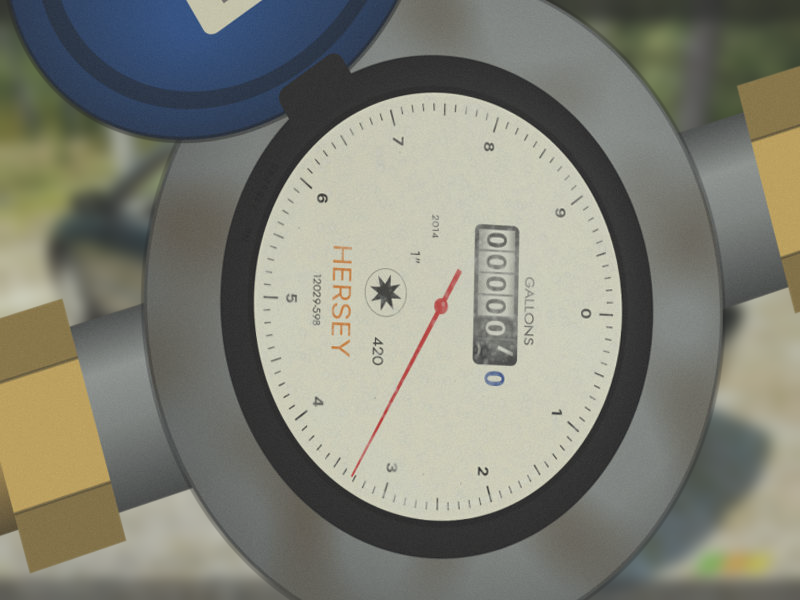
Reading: 73.3gal
